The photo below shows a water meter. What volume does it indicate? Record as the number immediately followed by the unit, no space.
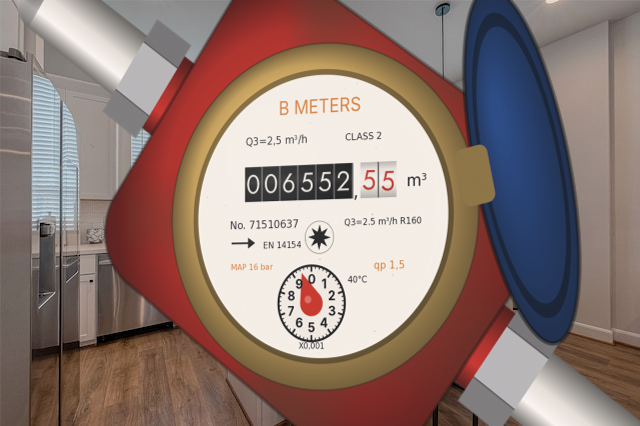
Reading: 6552.549m³
